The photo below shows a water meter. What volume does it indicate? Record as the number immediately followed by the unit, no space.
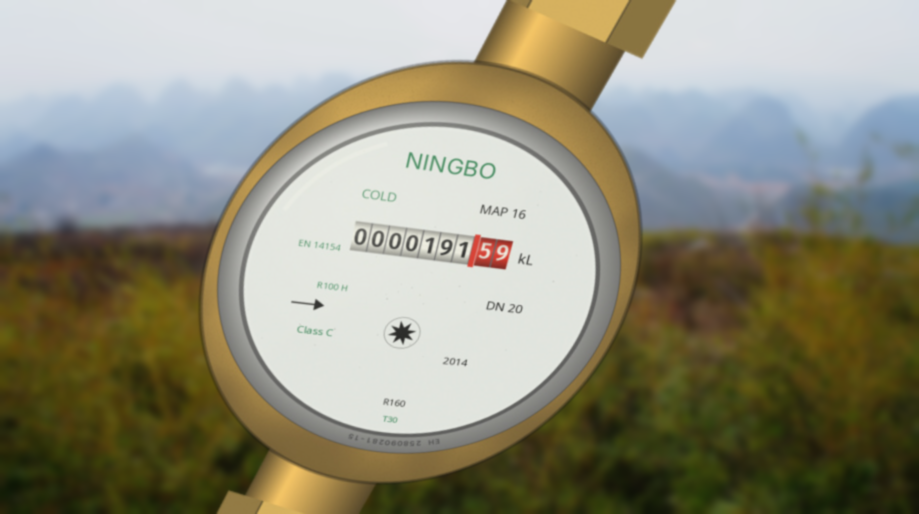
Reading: 191.59kL
